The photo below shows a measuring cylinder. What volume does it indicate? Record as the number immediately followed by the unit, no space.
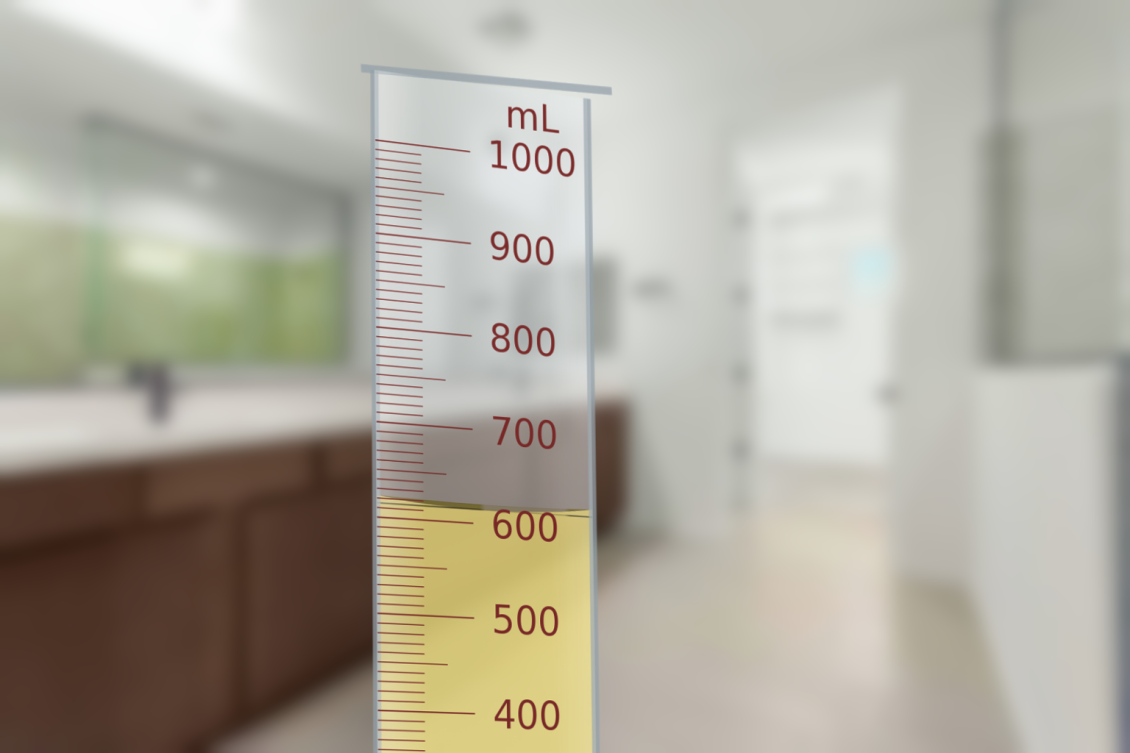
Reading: 615mL
